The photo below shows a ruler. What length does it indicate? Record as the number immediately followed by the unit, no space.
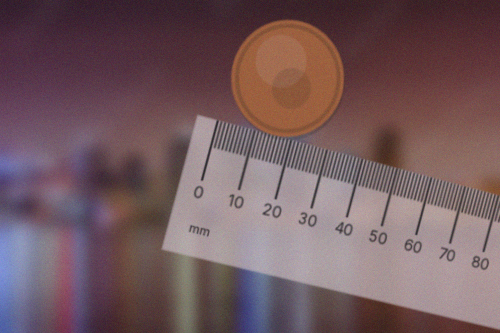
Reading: 30mm
